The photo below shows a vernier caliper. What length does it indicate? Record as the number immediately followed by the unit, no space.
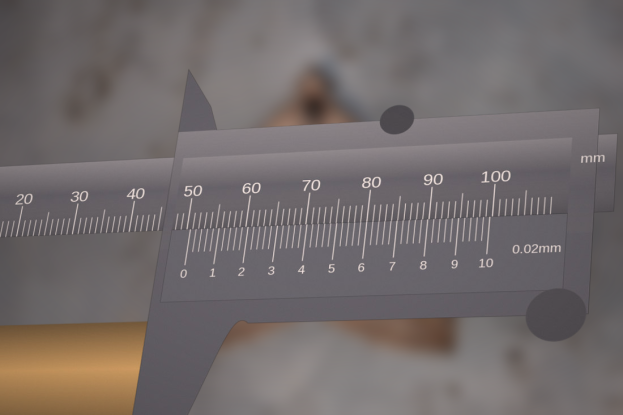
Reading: 50.6mm
